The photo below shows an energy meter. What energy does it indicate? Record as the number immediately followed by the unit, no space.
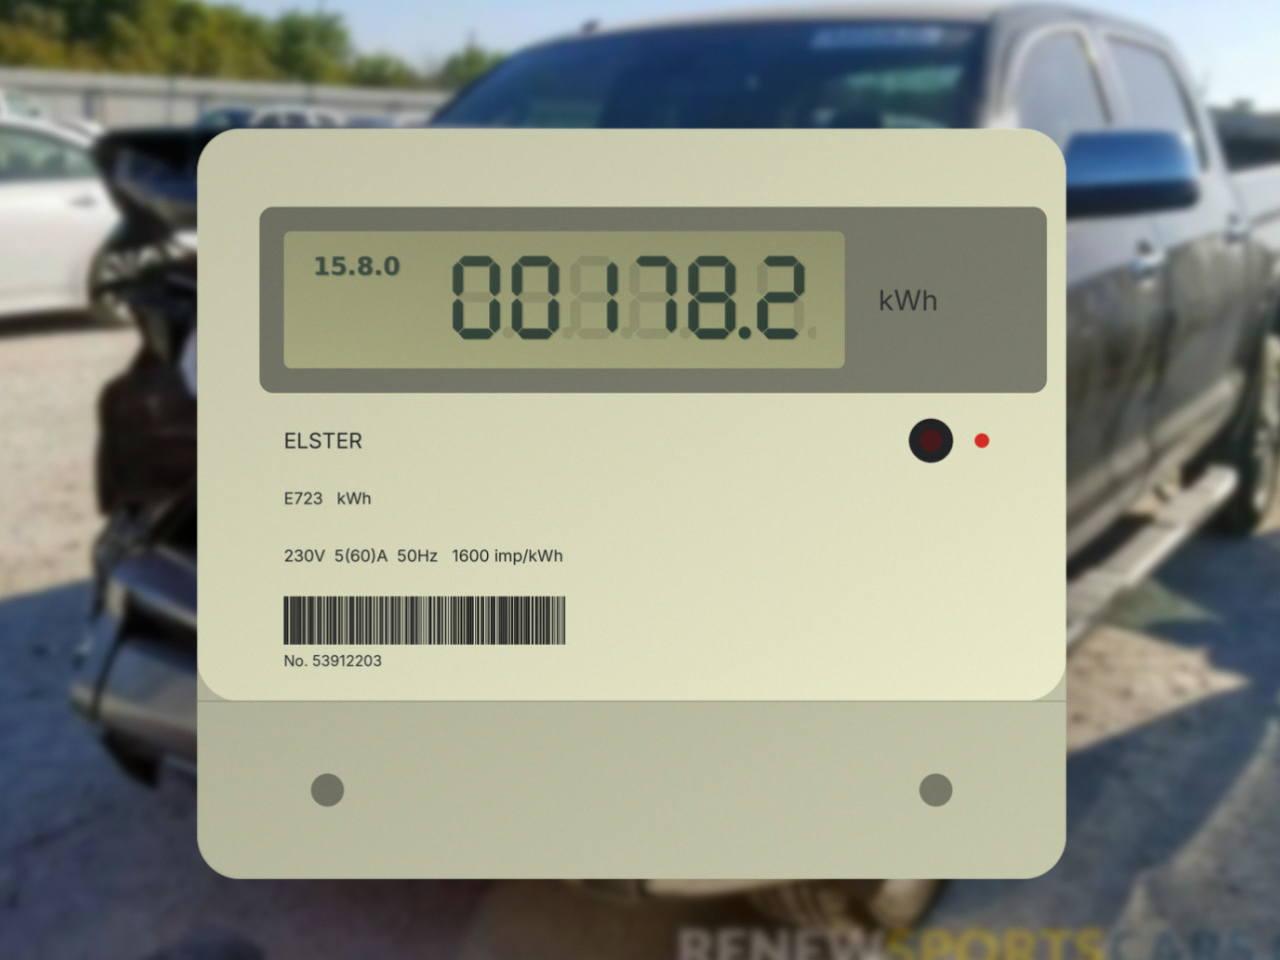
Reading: 178.2kWh
